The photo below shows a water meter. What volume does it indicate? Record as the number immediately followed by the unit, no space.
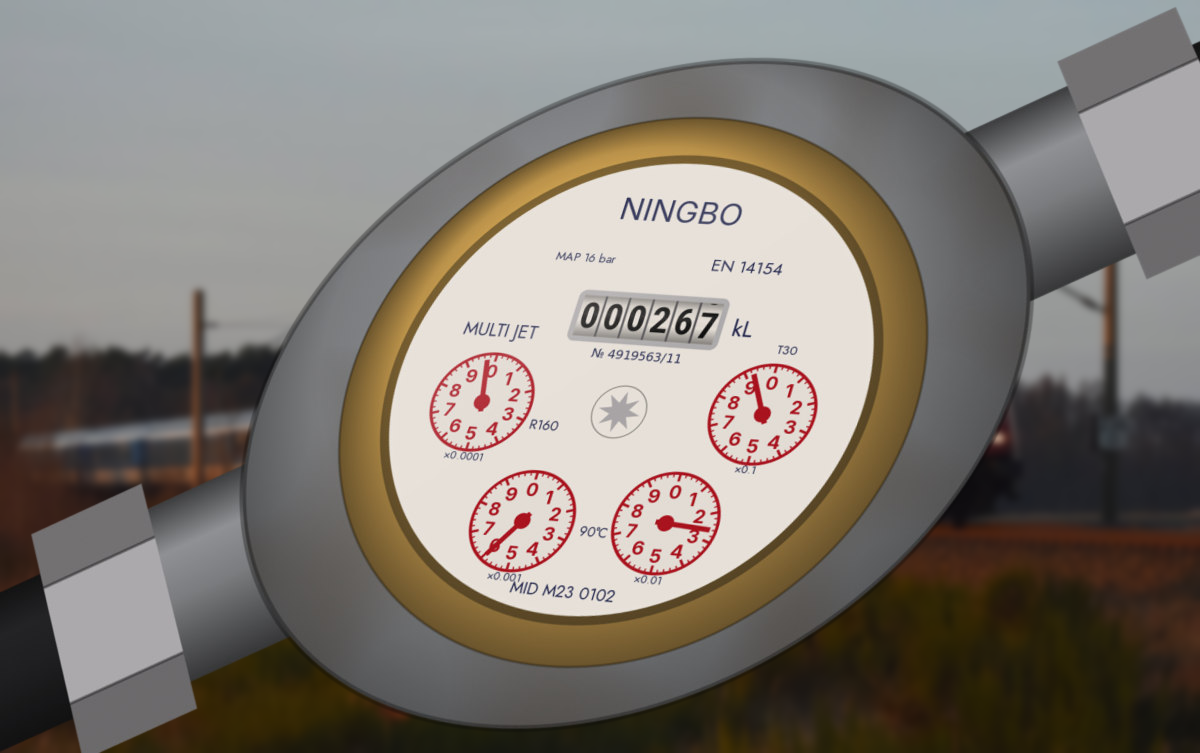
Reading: 266.9259kL
